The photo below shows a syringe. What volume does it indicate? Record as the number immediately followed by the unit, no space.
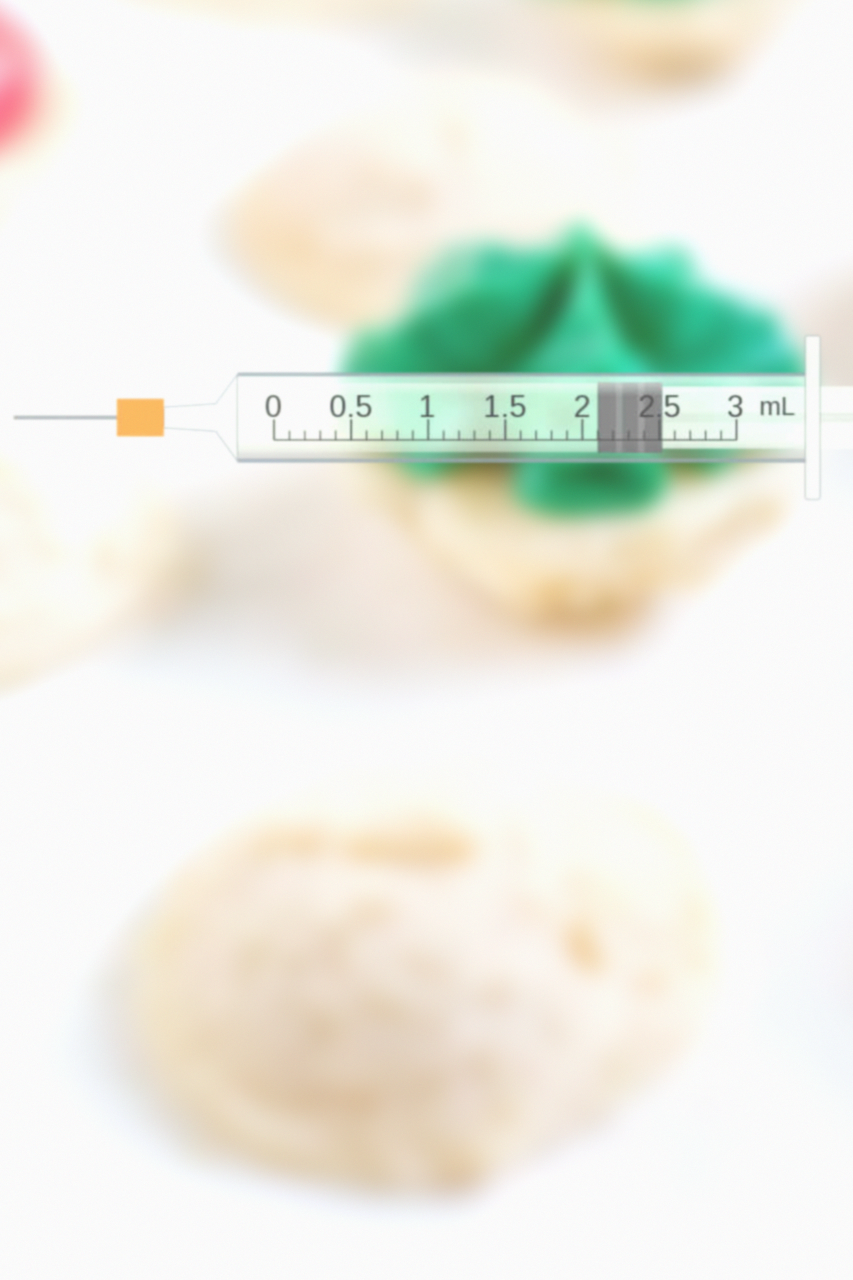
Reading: 2.1mL
